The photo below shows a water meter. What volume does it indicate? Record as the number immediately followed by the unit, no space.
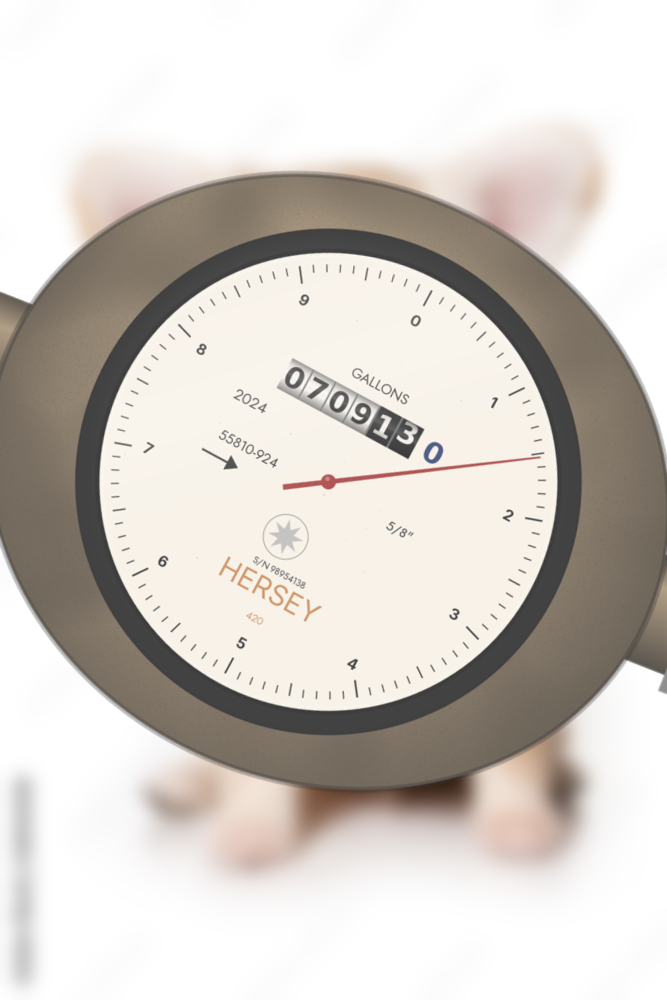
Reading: 709131.5gal
